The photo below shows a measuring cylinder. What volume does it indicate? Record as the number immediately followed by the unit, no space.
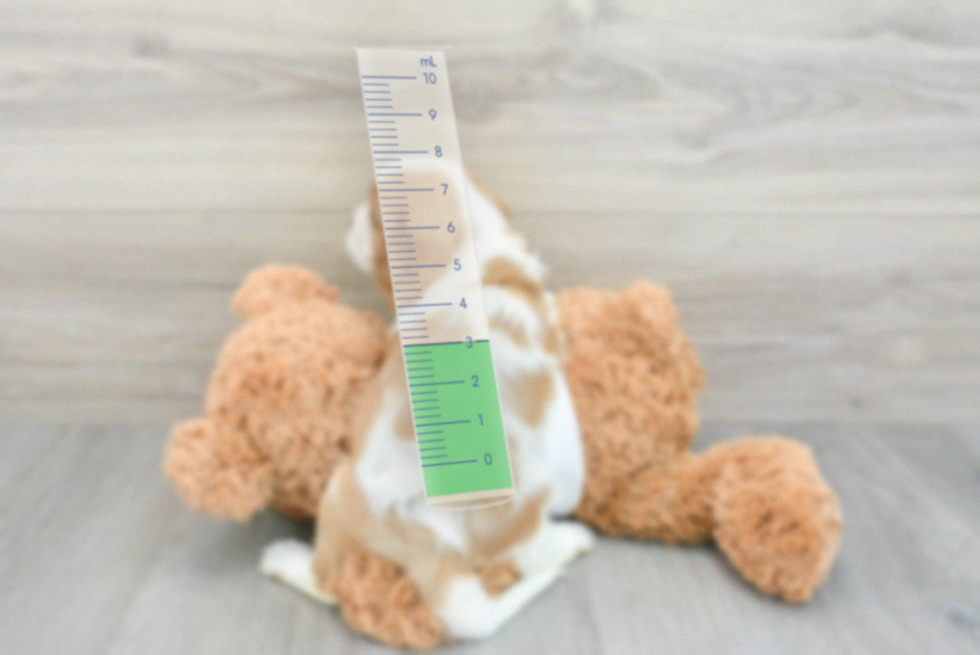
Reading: 3mL
